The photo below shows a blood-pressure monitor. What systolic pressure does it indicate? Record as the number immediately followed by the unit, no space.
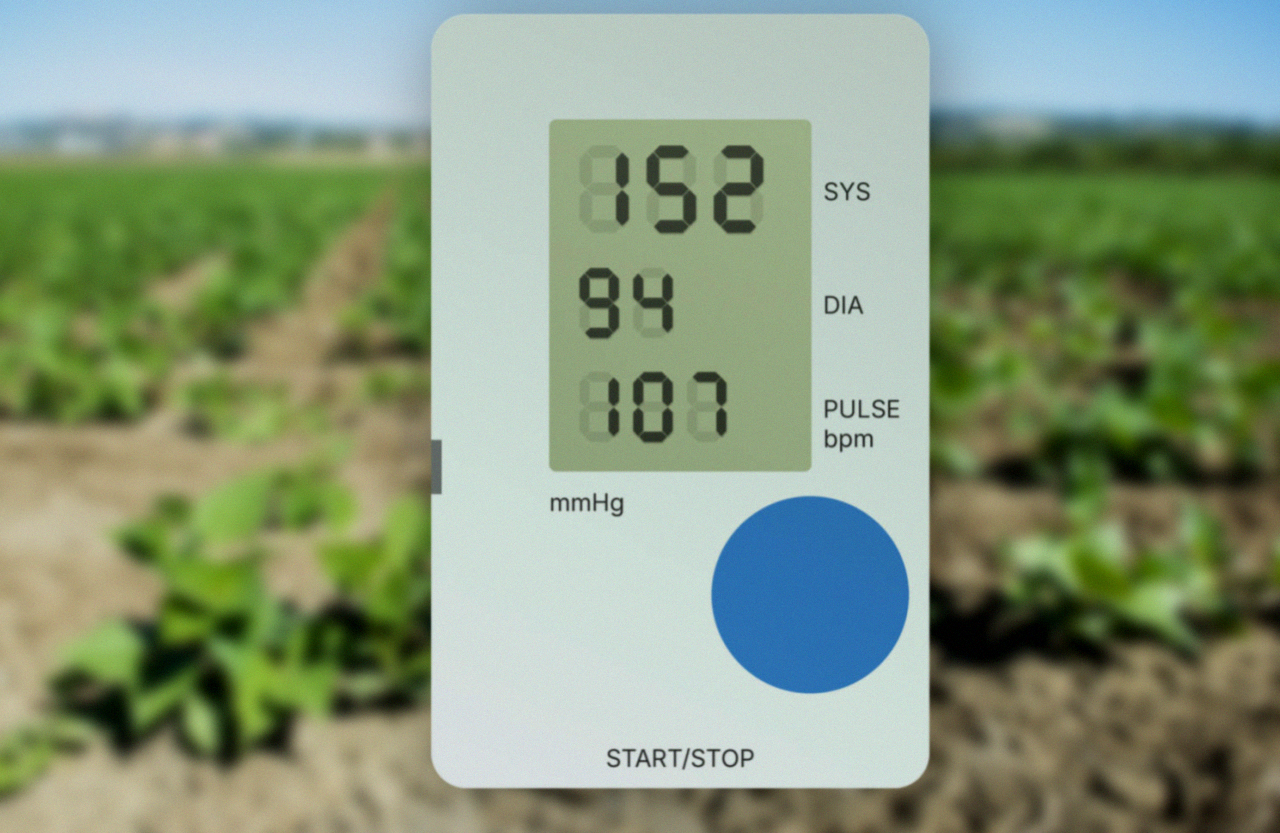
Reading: 152mmHg
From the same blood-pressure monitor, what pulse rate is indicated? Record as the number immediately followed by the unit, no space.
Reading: 107bpm
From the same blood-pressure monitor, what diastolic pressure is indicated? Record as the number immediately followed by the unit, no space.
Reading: 94mmHg
